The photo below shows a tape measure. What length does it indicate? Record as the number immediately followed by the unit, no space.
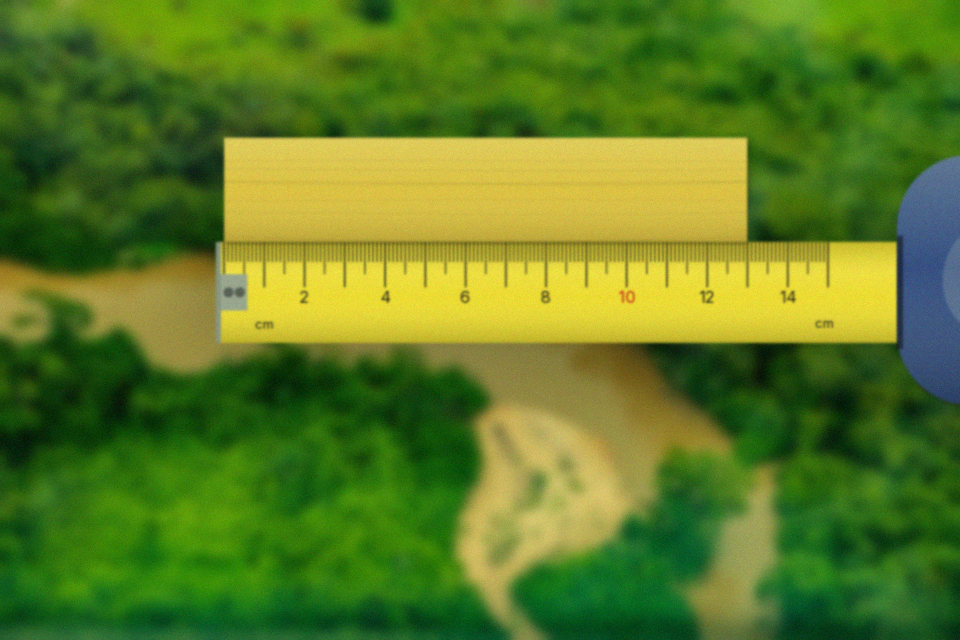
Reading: 13cm
